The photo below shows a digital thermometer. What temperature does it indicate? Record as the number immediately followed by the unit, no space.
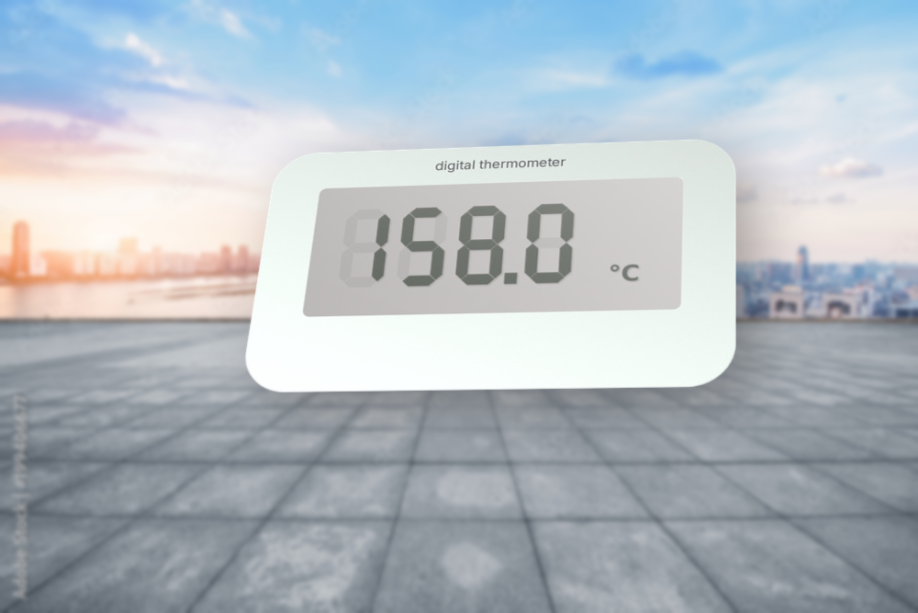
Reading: 158.0°C
